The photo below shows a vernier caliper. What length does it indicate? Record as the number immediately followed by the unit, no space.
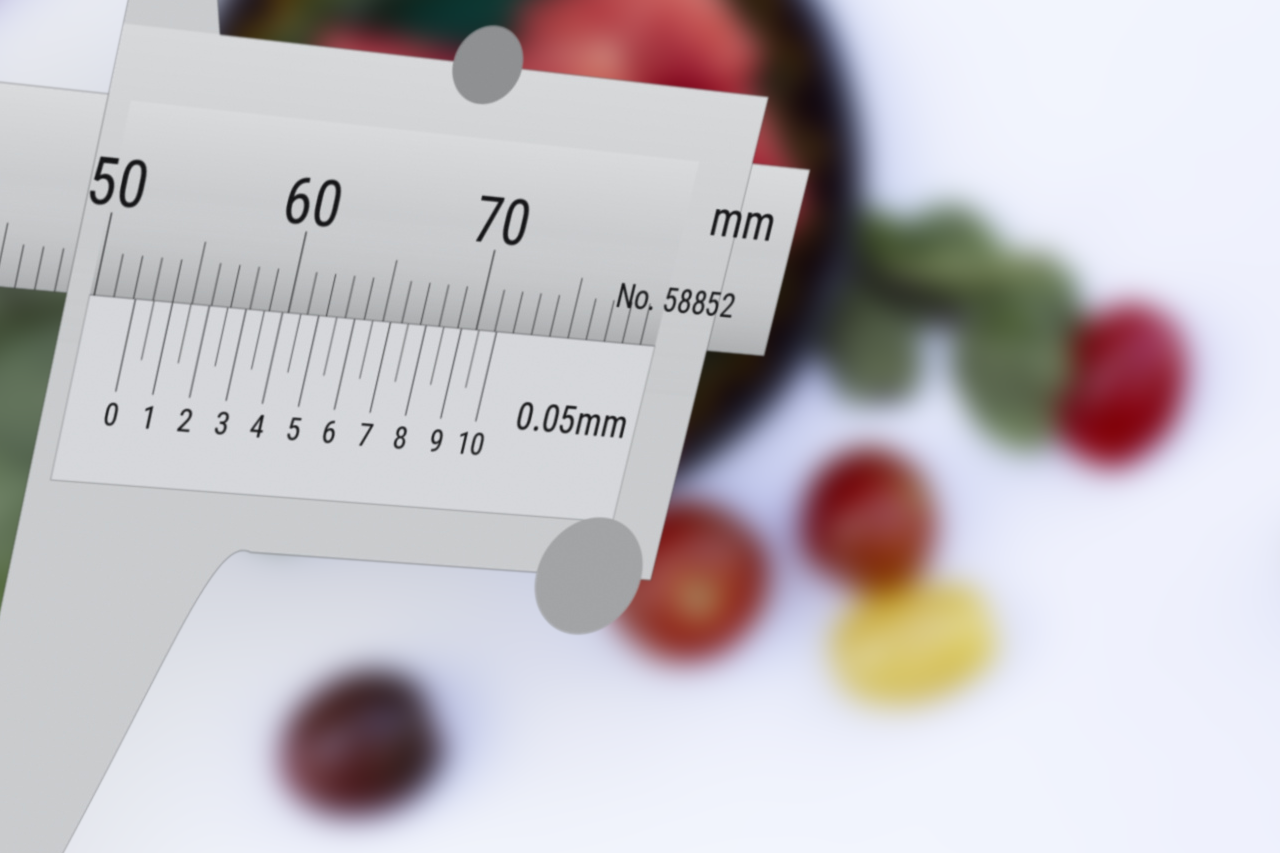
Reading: 52.1mm
